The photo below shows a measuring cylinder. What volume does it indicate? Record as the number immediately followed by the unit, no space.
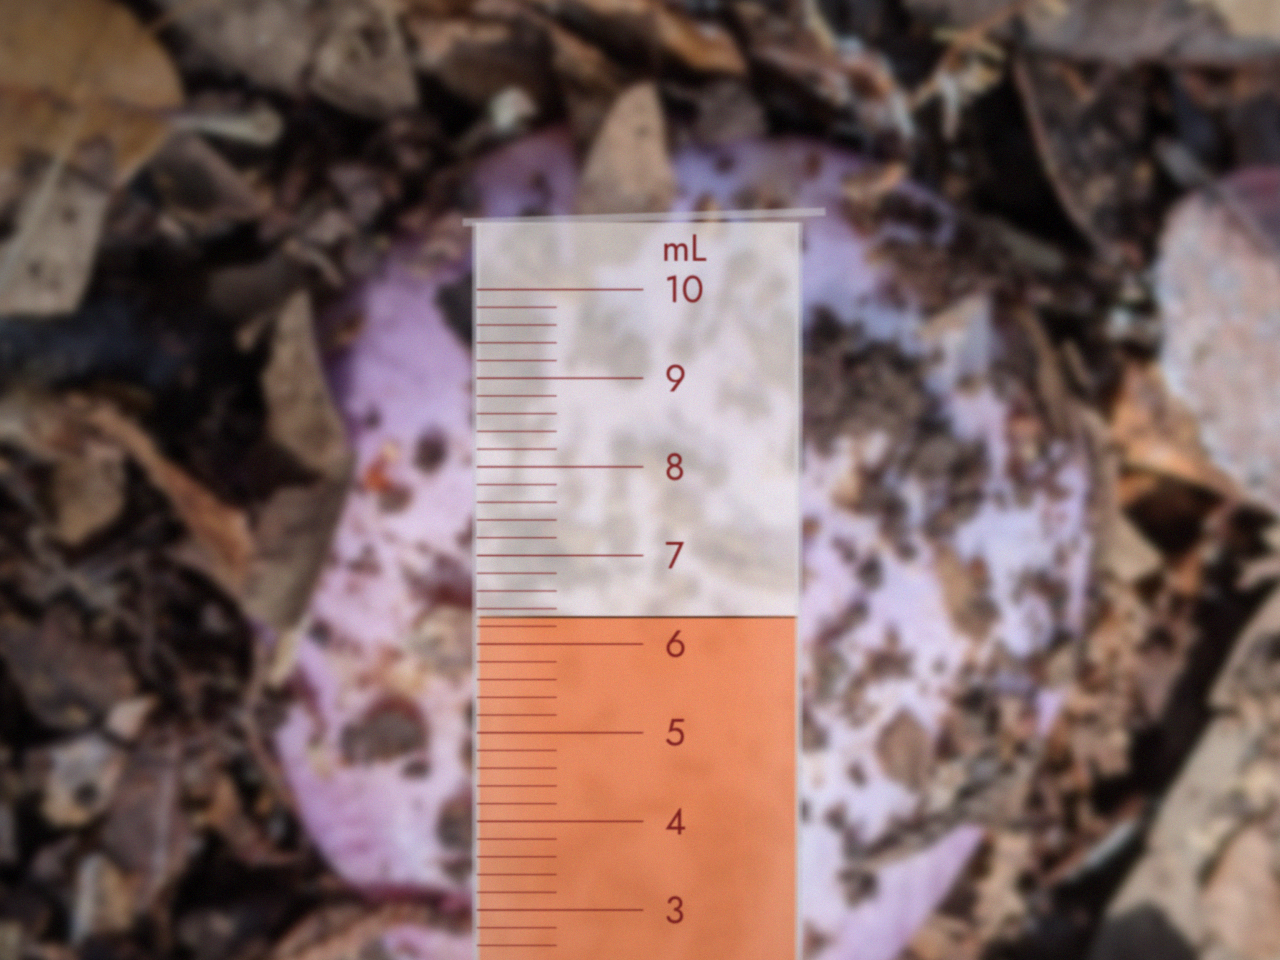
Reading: 6.3mL
